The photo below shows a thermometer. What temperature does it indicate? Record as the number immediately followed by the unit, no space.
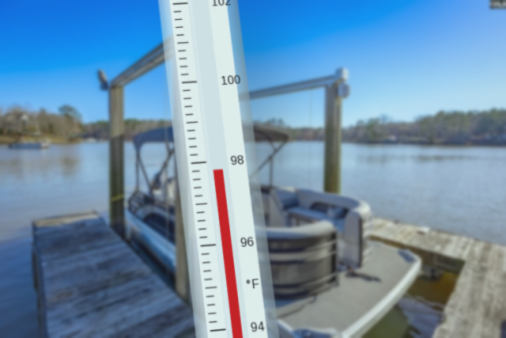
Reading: 97.8°F
